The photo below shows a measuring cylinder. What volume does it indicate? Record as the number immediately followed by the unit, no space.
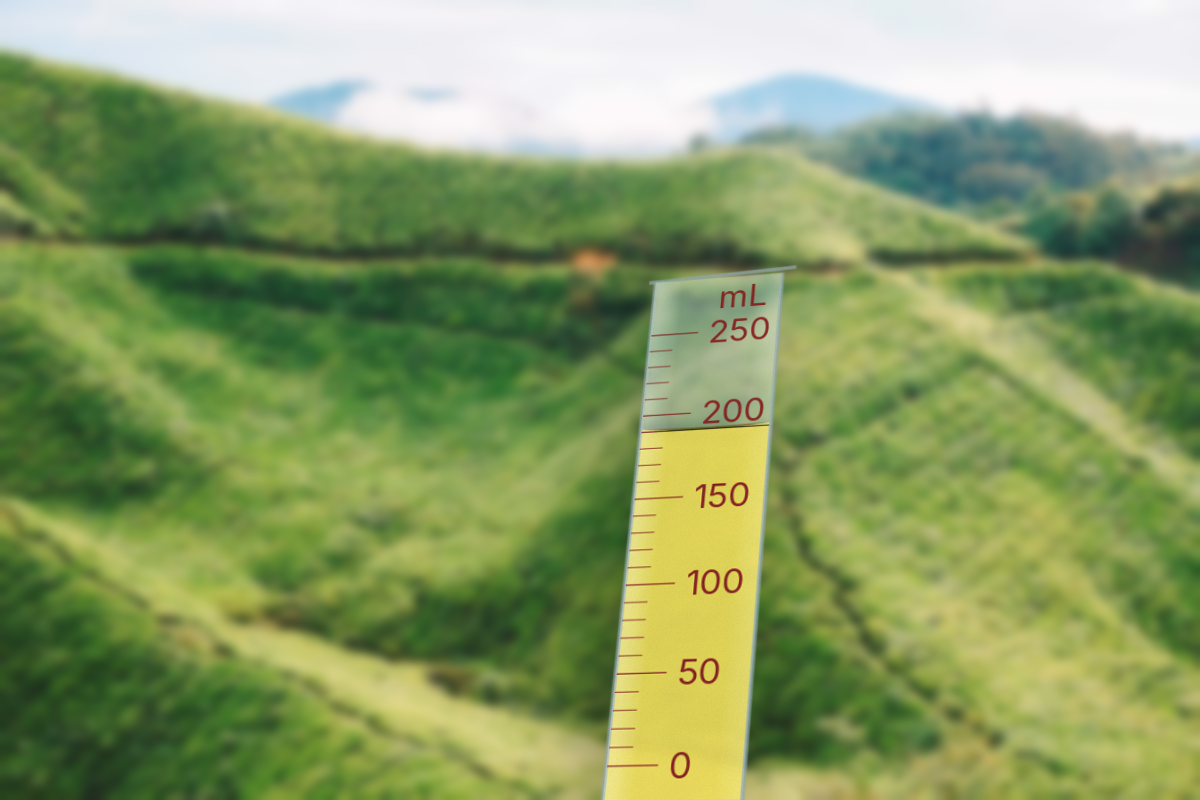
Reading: 190mL
